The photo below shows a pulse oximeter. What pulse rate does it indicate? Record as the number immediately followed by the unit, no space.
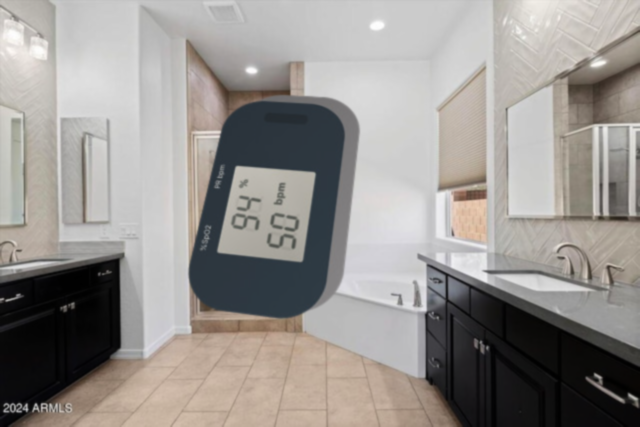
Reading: 50bpm
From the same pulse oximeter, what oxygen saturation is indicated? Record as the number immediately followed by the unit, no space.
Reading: 94%
